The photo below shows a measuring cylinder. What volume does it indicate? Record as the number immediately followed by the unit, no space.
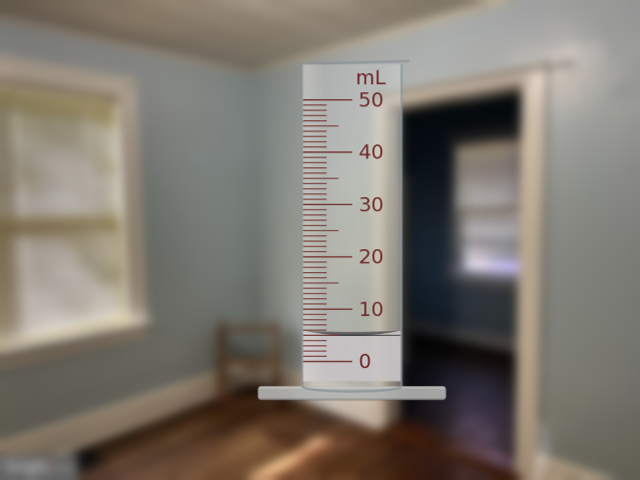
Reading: 5mL
